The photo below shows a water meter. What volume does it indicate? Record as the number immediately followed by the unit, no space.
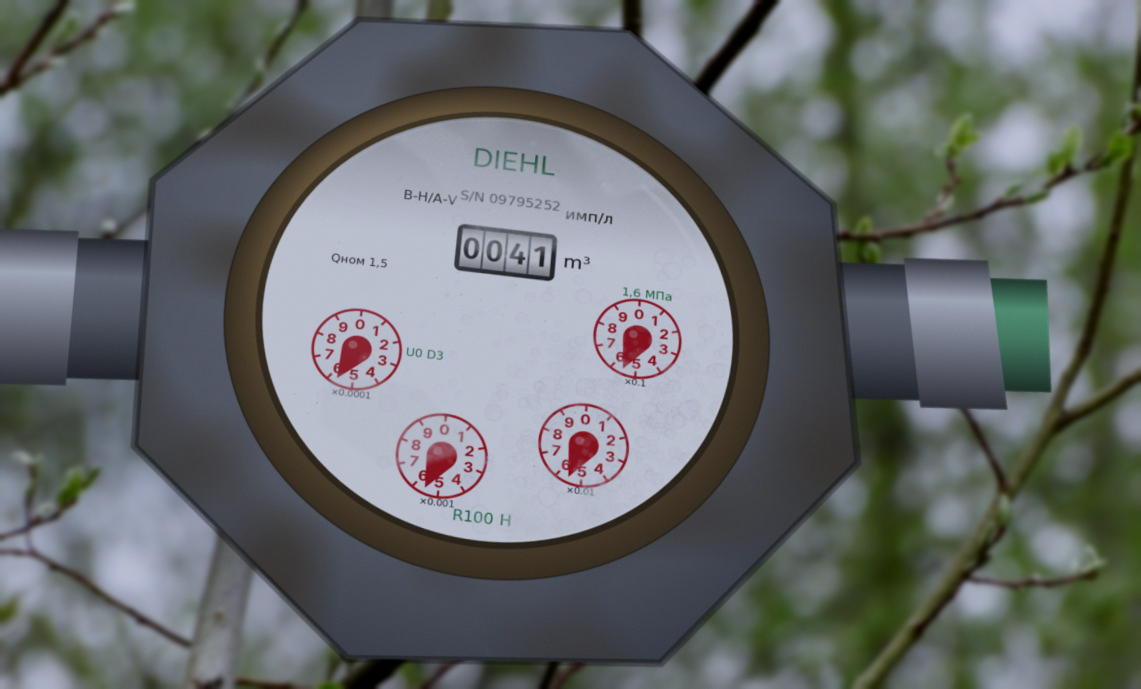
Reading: 41.5555m³
